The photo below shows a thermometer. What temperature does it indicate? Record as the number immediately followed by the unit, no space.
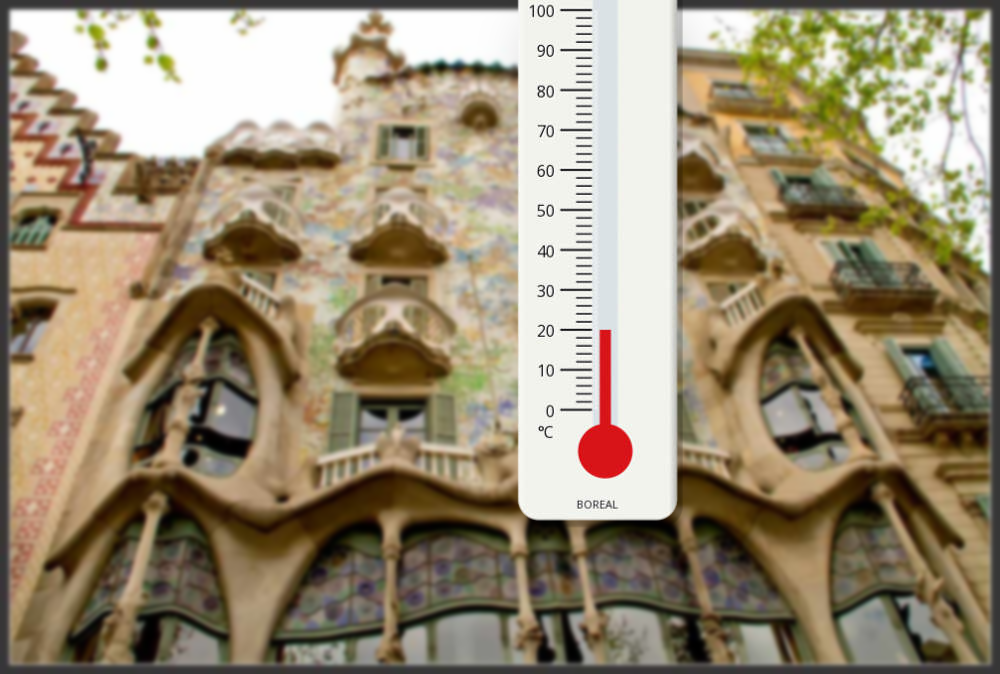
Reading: 20°C
